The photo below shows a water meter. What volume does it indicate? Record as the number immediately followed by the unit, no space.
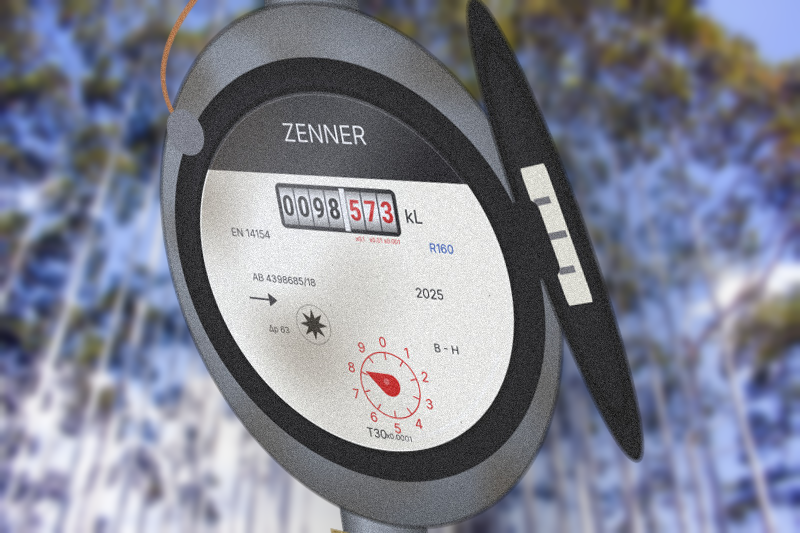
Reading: 98.5738kL
